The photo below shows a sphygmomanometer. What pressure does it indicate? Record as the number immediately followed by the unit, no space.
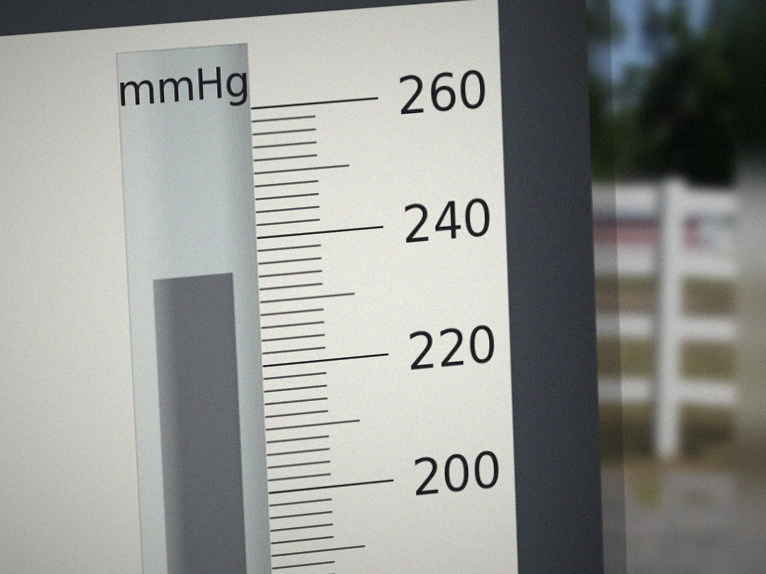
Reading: 235mmHg
